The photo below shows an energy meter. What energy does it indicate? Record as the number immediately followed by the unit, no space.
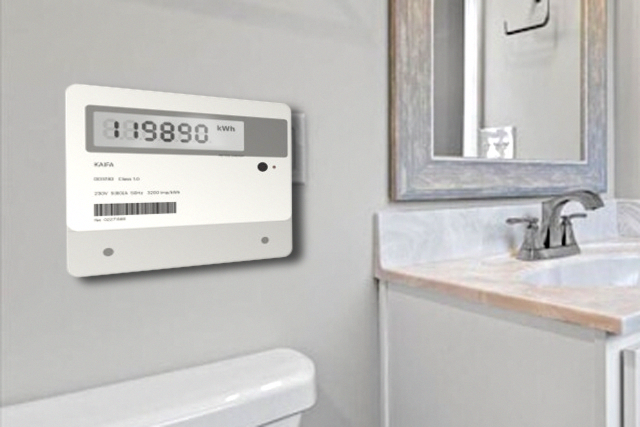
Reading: 119890kWh
